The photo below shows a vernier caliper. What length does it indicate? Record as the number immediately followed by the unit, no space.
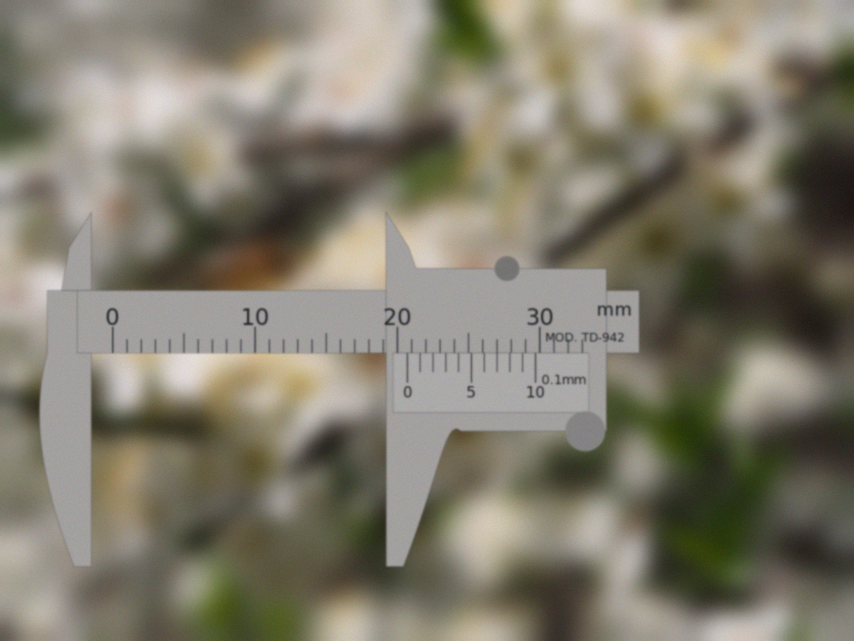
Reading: 20.7mm
